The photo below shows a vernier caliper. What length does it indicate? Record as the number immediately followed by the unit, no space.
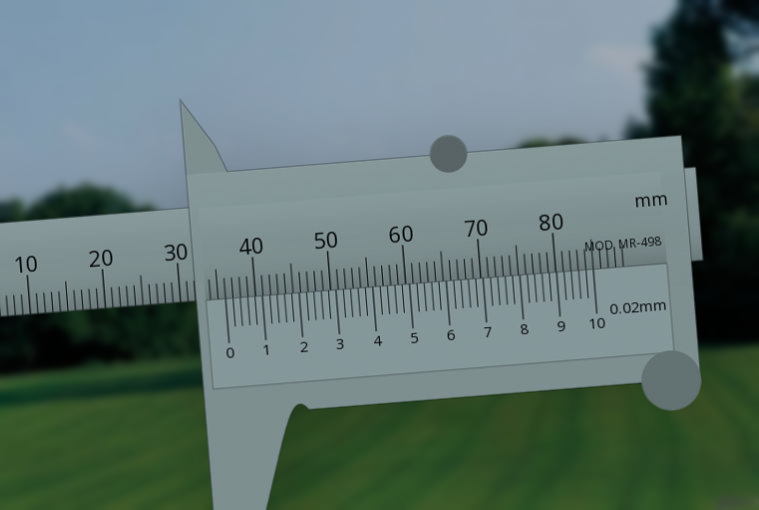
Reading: 36.0mm
